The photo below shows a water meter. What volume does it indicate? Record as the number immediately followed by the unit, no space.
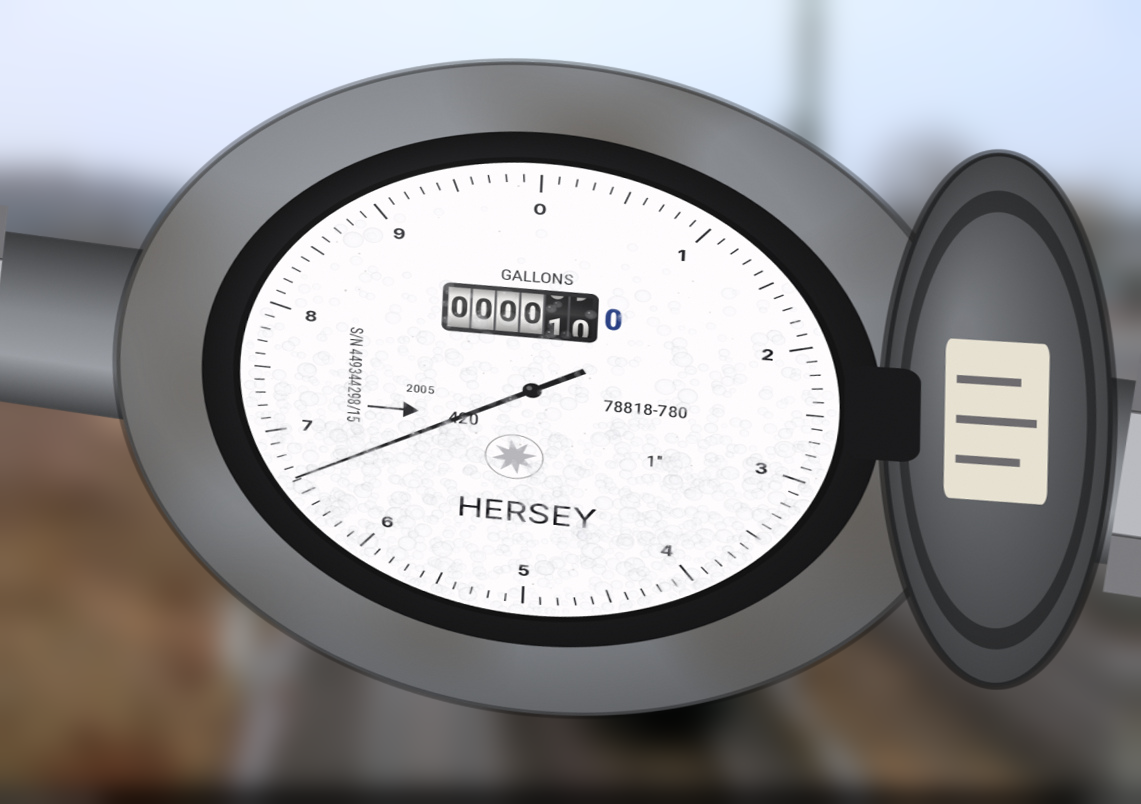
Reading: 96.6gal
